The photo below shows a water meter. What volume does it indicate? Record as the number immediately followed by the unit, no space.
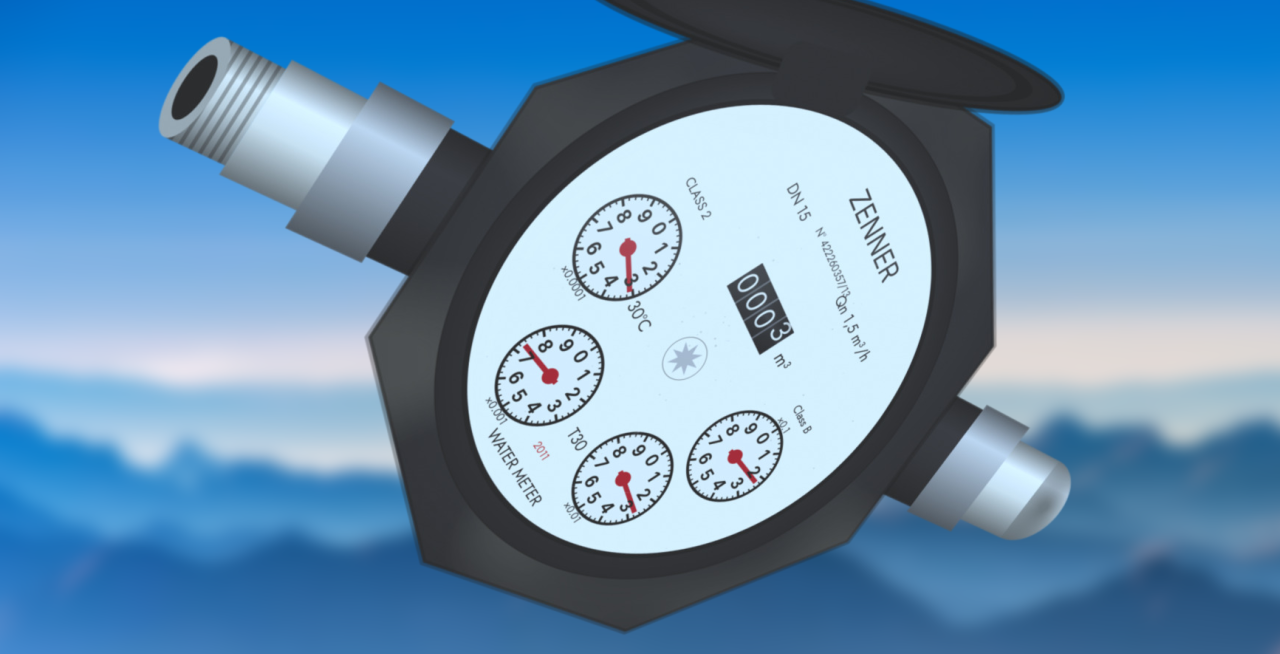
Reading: 3.2273m³
